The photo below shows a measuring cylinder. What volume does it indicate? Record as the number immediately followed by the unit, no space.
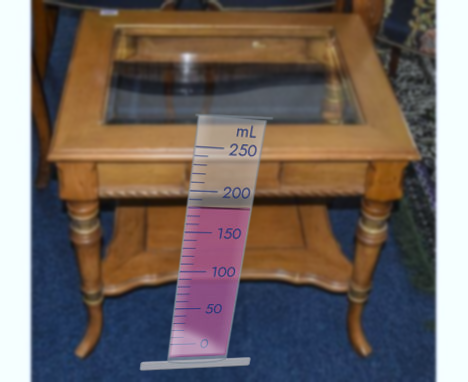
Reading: 180mL
